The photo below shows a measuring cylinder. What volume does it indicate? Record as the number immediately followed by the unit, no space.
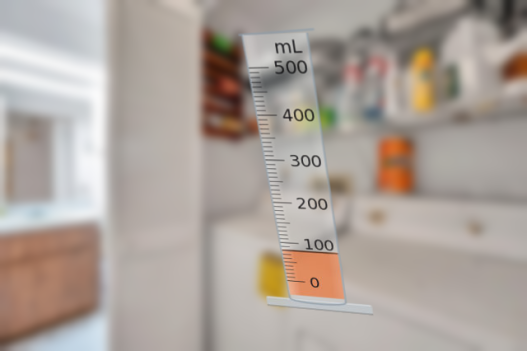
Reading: 80mL
